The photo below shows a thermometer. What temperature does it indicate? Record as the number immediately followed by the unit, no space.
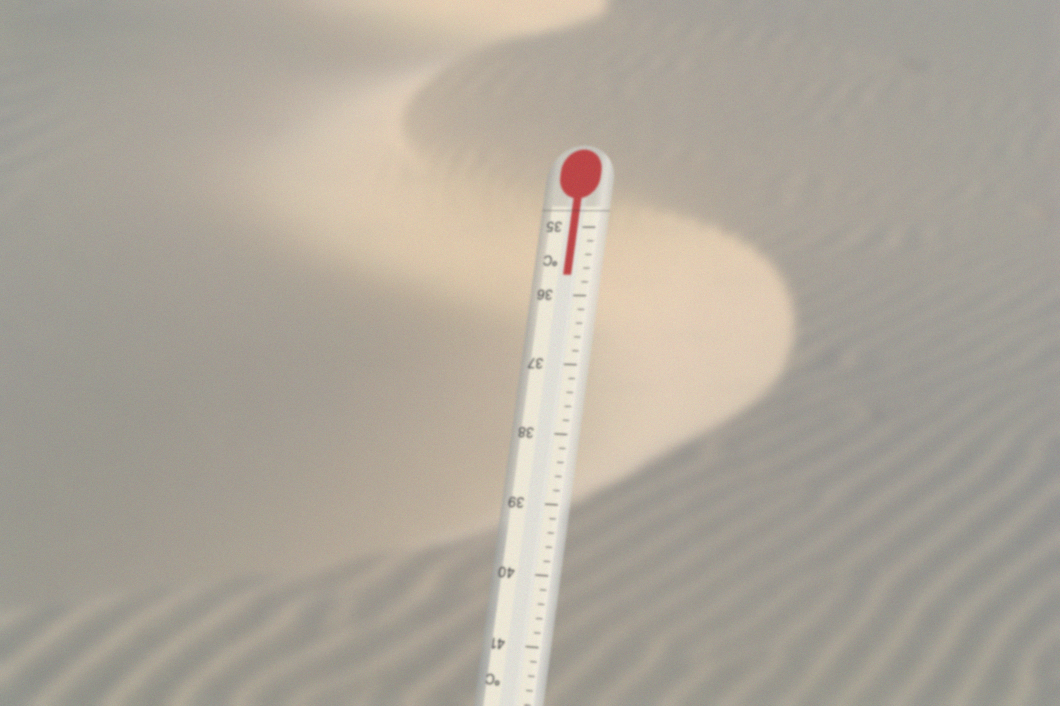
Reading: 35.7°C
